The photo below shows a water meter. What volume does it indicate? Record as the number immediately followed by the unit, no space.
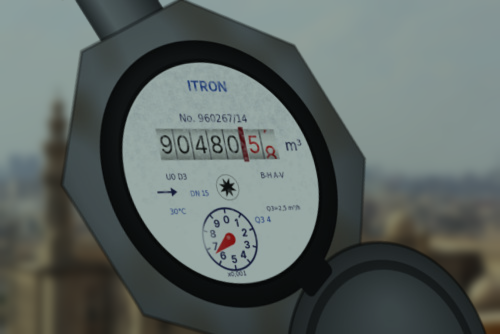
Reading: 90480.576m³
